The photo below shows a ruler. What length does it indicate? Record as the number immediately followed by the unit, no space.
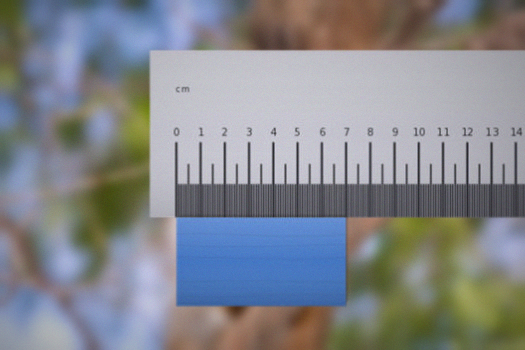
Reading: 7cm
